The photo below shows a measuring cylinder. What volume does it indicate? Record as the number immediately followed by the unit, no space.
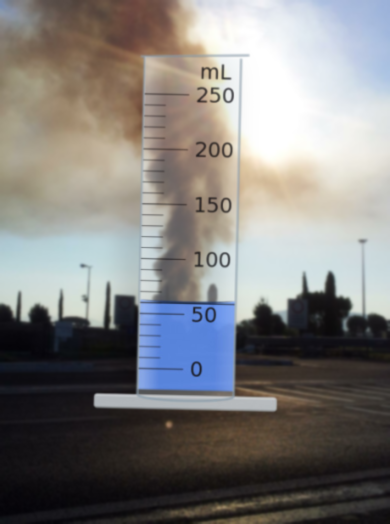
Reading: 60mL
